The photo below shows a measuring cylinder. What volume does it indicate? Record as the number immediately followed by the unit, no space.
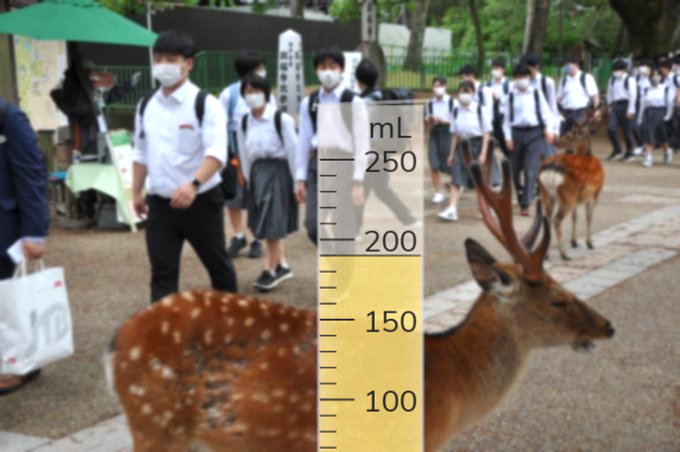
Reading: 190mL
